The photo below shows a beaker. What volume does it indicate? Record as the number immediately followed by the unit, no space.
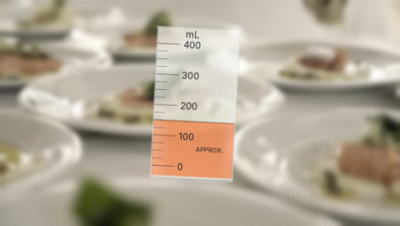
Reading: 150mL
